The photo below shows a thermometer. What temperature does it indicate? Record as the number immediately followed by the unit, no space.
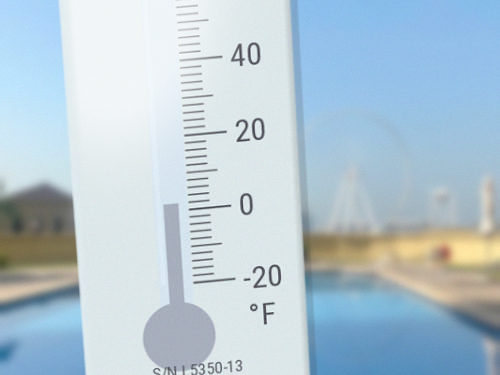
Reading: 2°F
